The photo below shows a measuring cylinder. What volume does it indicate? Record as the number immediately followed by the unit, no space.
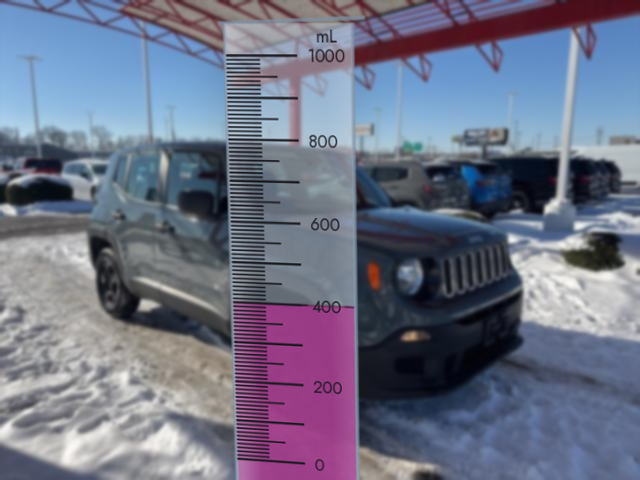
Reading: 400mL
